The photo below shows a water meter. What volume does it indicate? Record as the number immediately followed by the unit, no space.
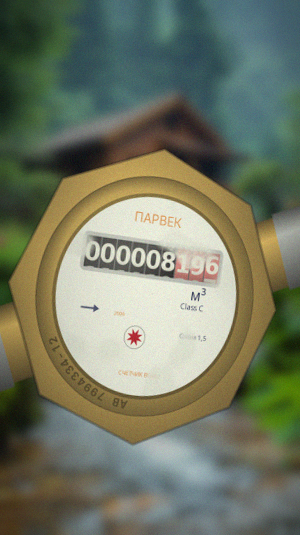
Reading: 8.196m³
